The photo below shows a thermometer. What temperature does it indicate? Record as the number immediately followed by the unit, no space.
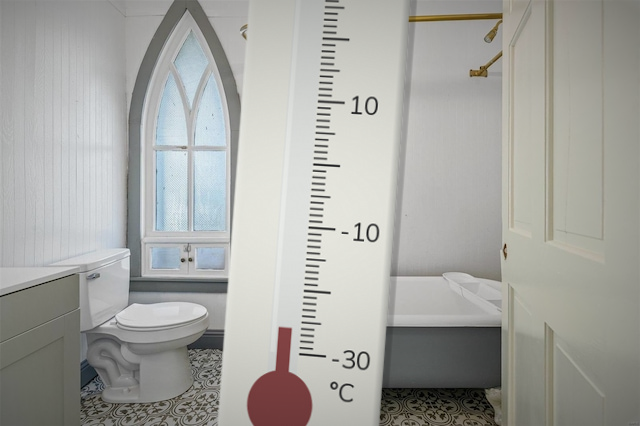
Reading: -26°C
